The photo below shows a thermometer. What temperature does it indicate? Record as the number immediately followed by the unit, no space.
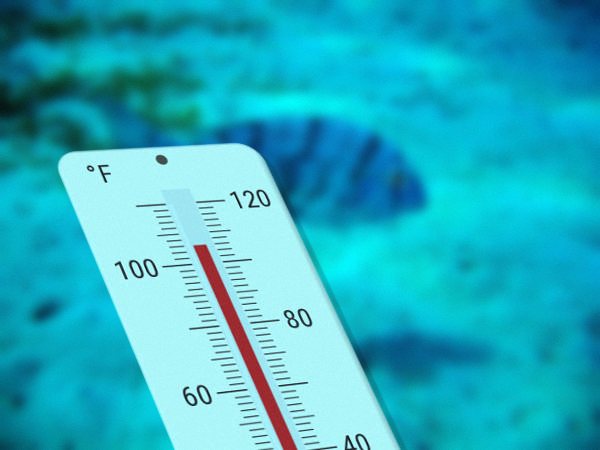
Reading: 106°F
